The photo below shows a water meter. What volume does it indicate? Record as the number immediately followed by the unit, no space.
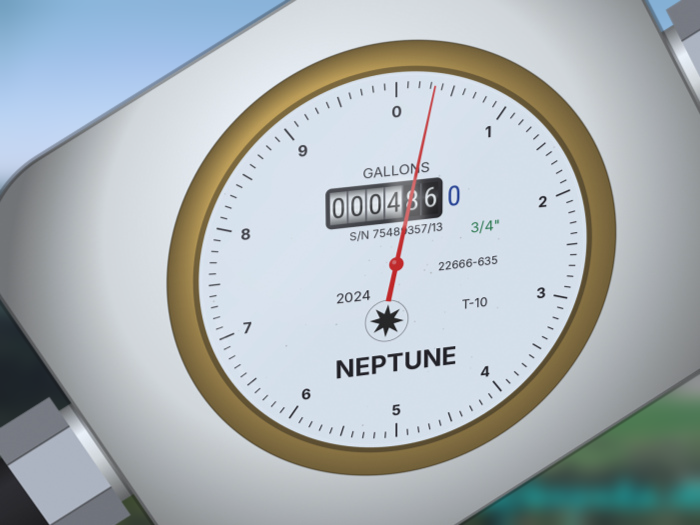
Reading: 4860.3gal
